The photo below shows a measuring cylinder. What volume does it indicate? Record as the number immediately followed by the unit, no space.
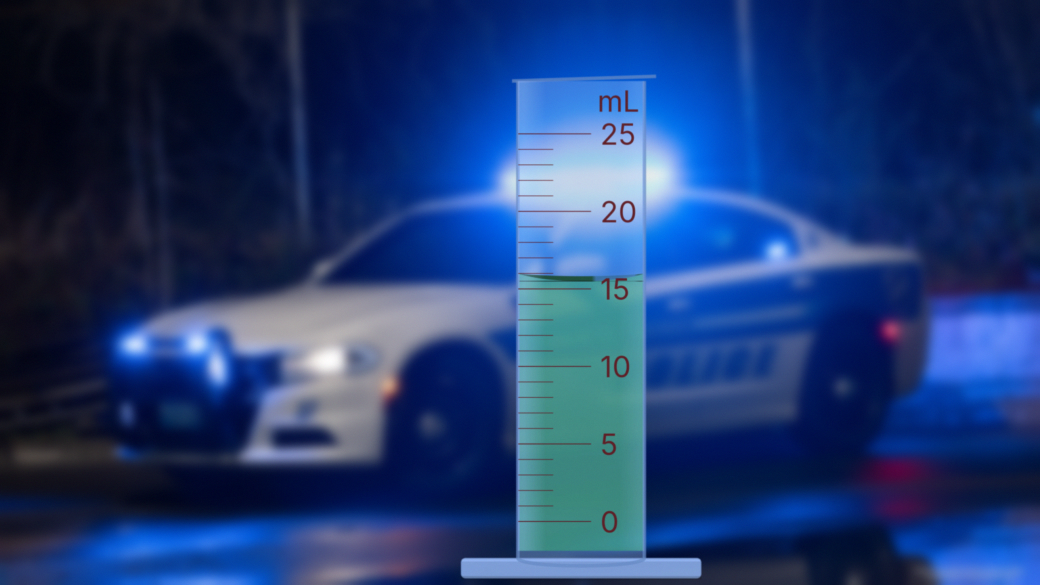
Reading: 15.5mL
